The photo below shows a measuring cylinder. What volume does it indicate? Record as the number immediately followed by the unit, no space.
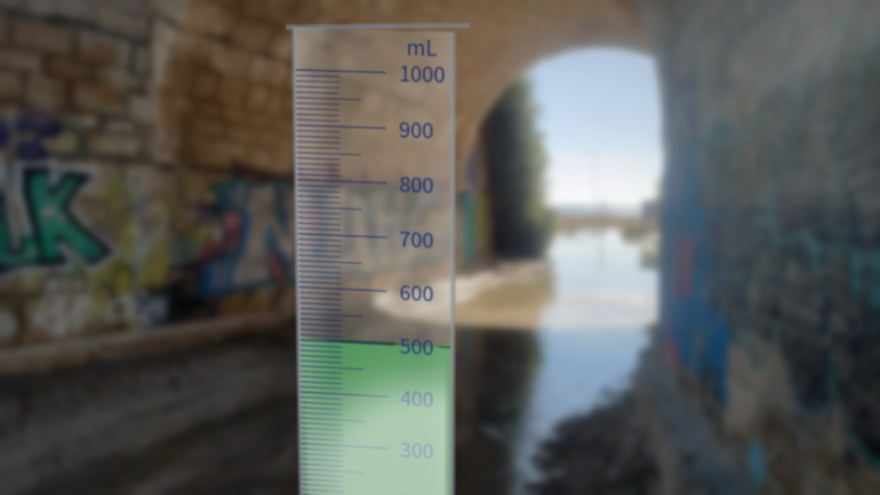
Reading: 500mL
